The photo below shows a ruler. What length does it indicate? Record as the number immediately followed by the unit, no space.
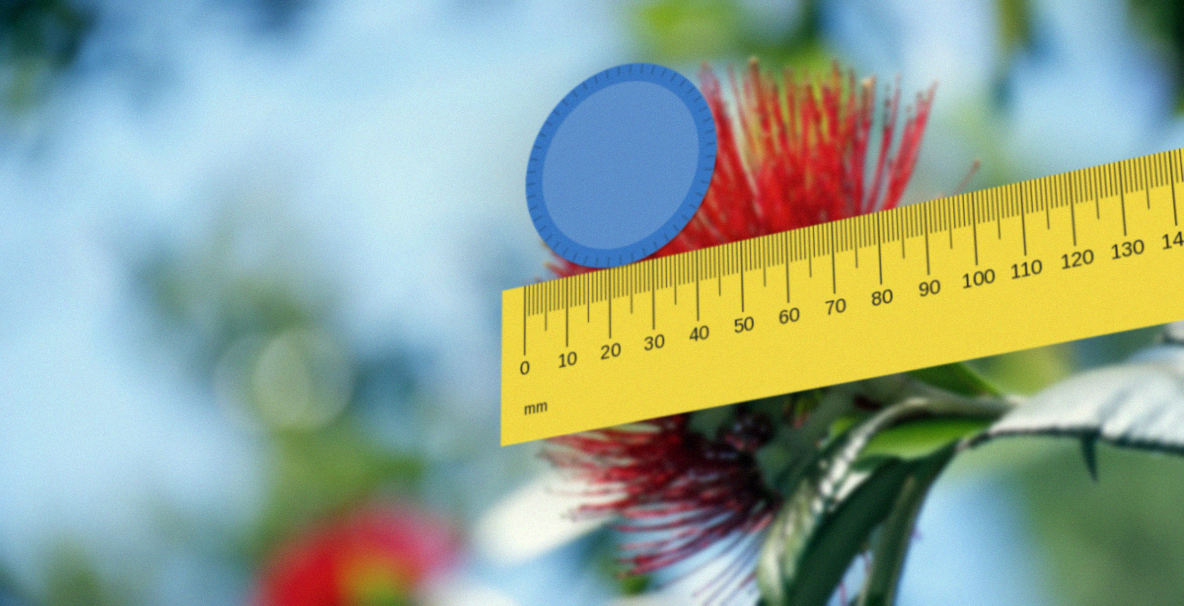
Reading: 45mm
